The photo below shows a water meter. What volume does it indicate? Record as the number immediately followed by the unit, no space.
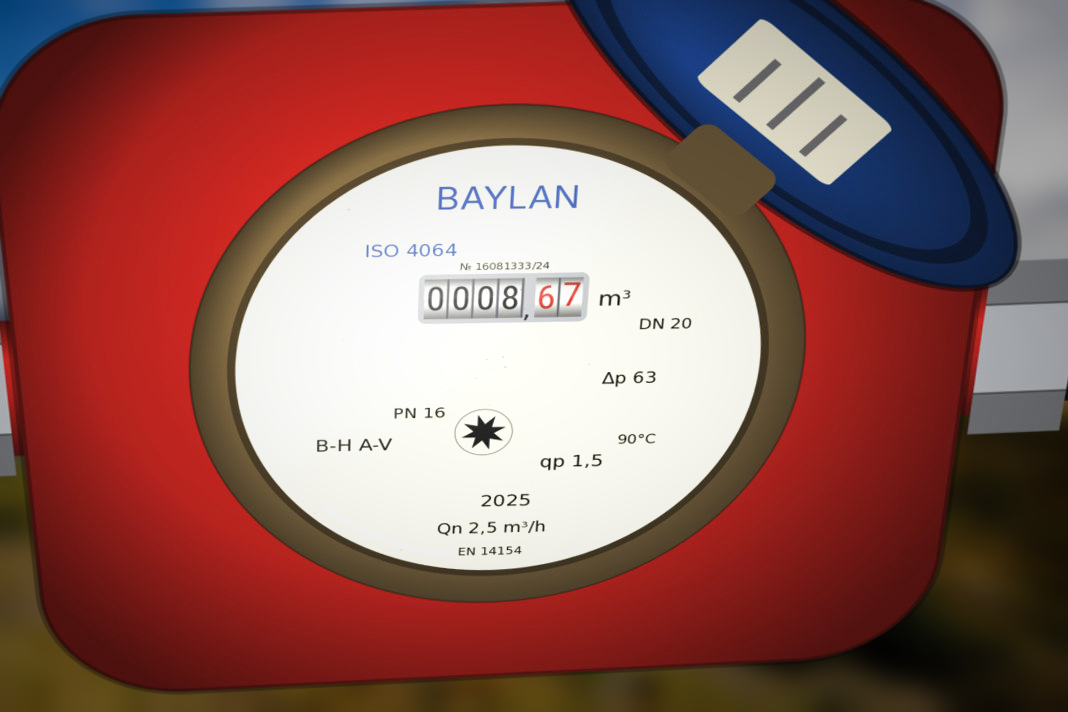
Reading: 8.67m³
